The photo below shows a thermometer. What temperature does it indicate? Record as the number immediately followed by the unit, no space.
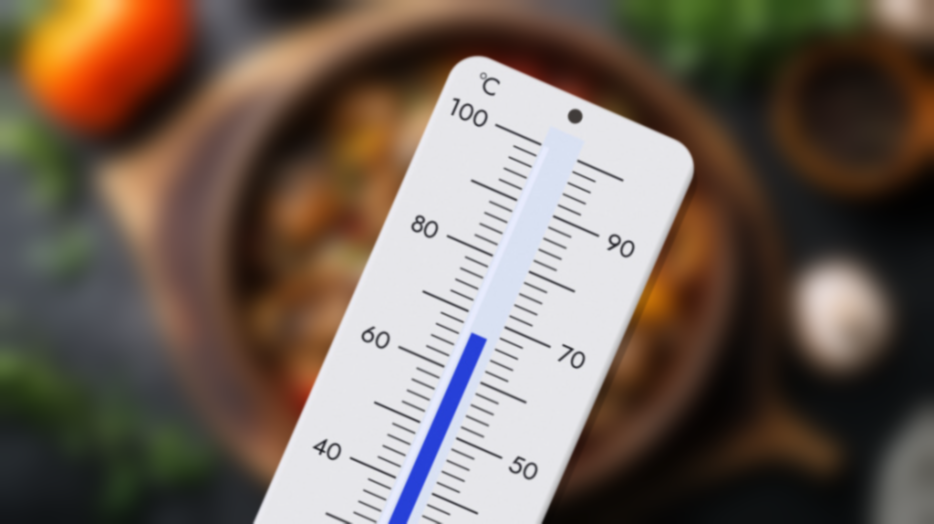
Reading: 67°C
